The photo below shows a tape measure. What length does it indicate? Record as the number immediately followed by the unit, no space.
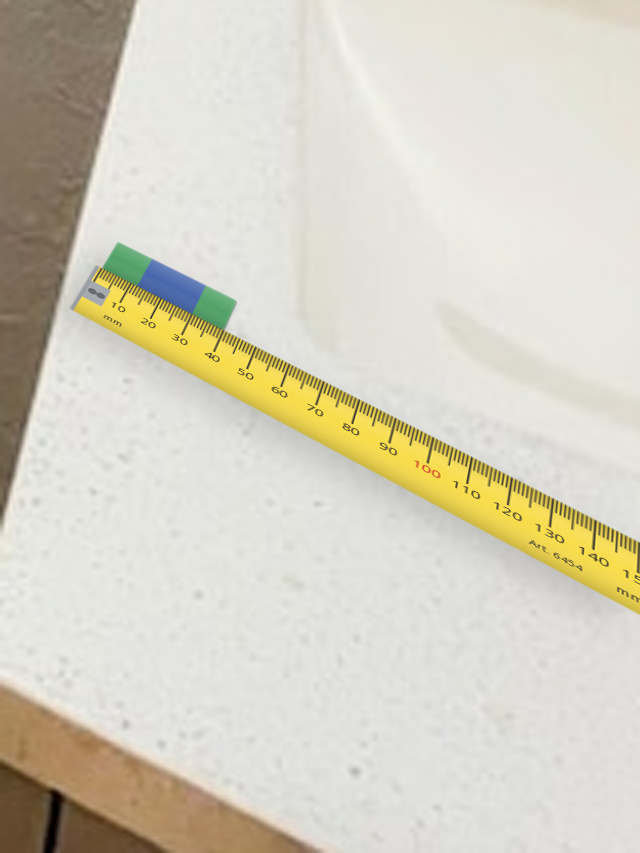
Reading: 40mm
